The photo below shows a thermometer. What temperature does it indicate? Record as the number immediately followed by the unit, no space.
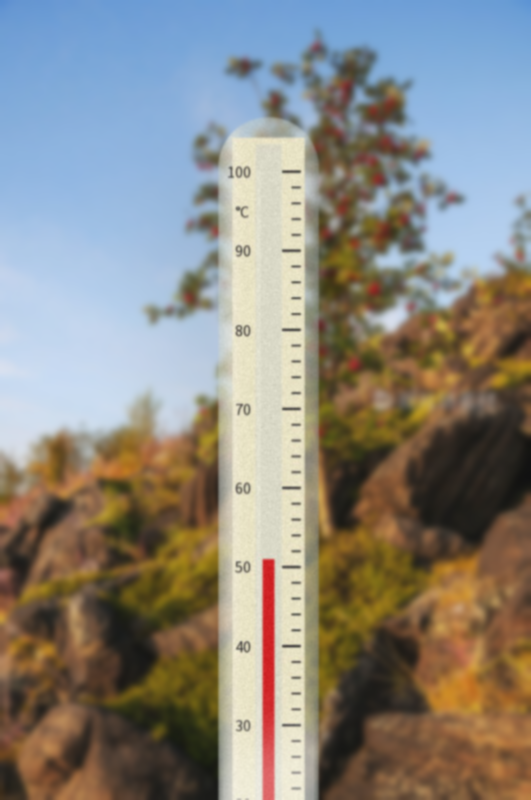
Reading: 51°C
